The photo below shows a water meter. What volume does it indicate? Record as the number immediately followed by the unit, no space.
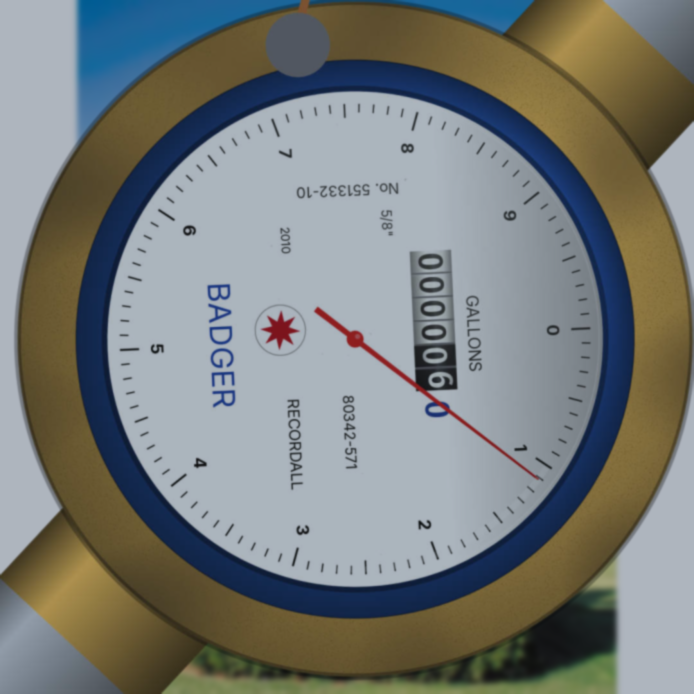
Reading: 61.1gal
